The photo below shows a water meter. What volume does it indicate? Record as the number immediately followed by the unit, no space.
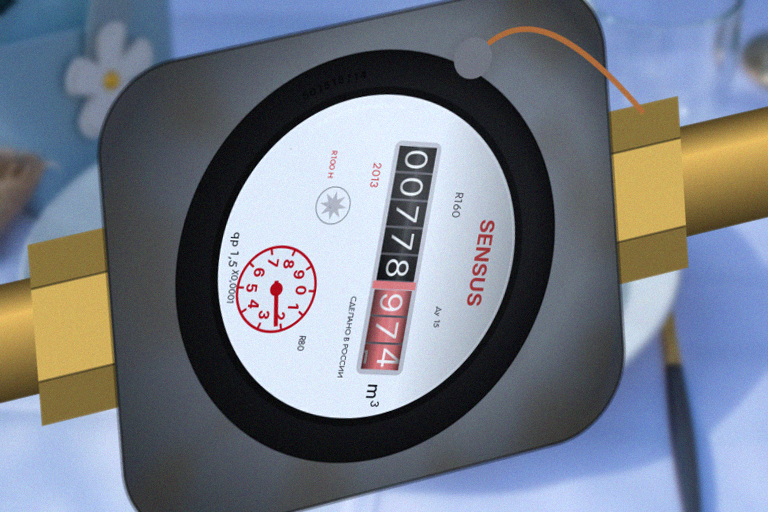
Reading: 778.9742m³
